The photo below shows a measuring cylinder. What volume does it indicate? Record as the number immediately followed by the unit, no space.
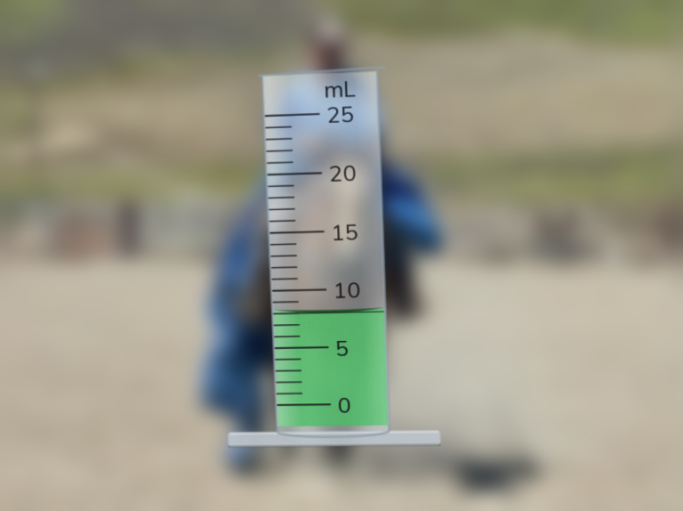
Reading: 8mL
